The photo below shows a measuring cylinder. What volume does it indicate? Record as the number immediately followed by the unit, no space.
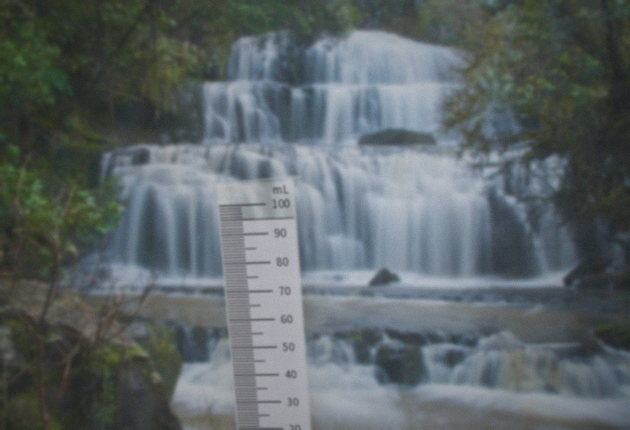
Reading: 95mL
